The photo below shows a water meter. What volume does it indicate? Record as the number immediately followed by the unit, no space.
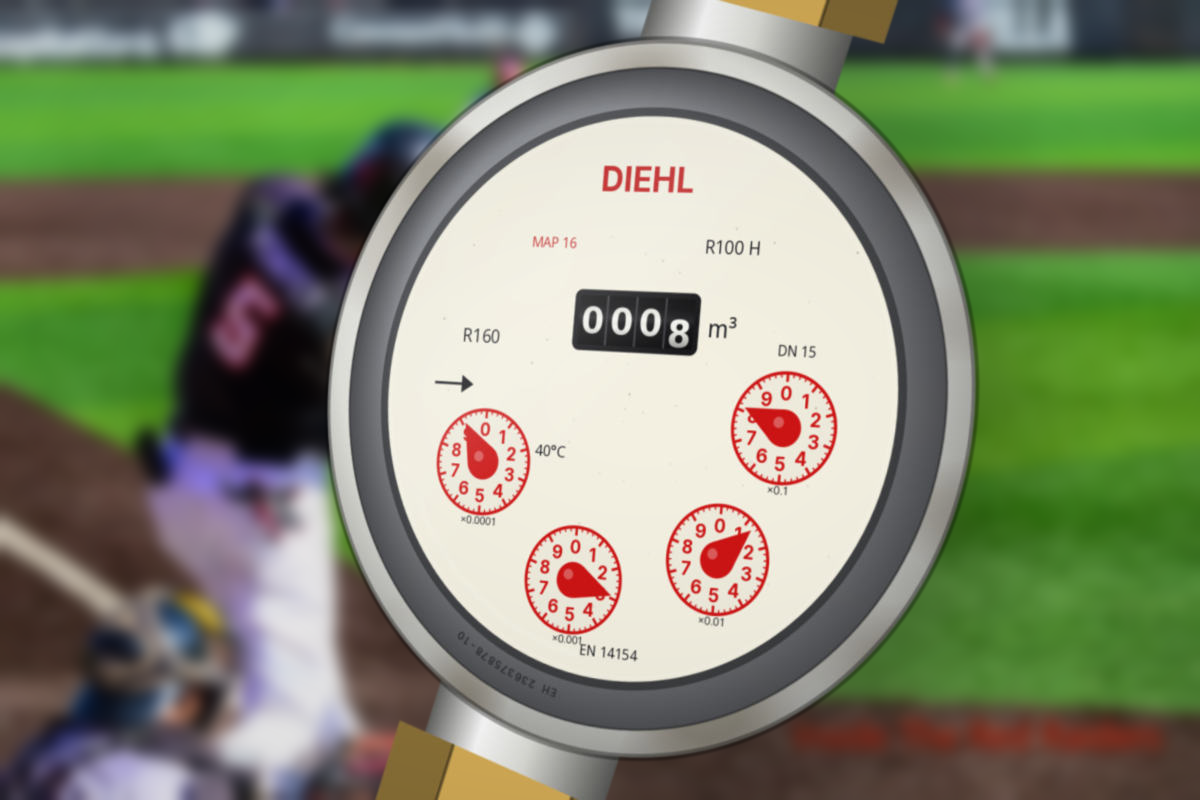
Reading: 7.8129m³
